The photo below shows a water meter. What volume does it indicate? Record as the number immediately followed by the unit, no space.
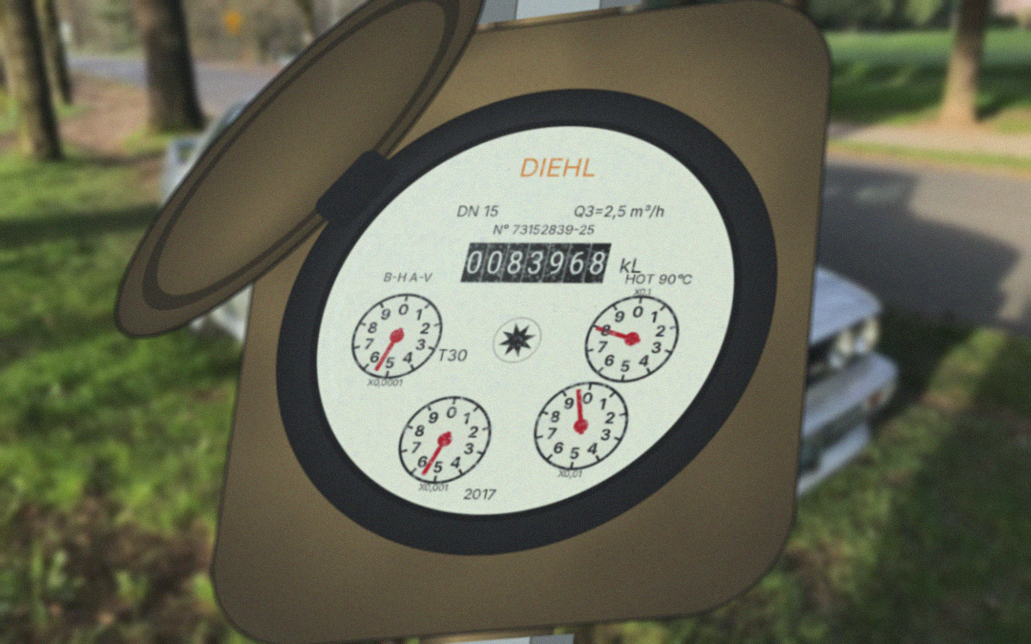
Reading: 83968.7955kL
